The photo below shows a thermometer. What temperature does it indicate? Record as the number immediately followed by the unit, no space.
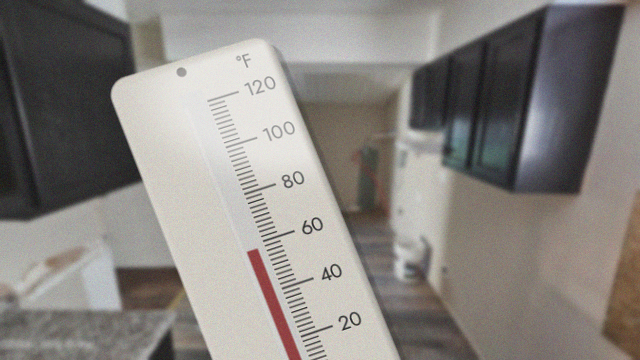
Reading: 58°F
